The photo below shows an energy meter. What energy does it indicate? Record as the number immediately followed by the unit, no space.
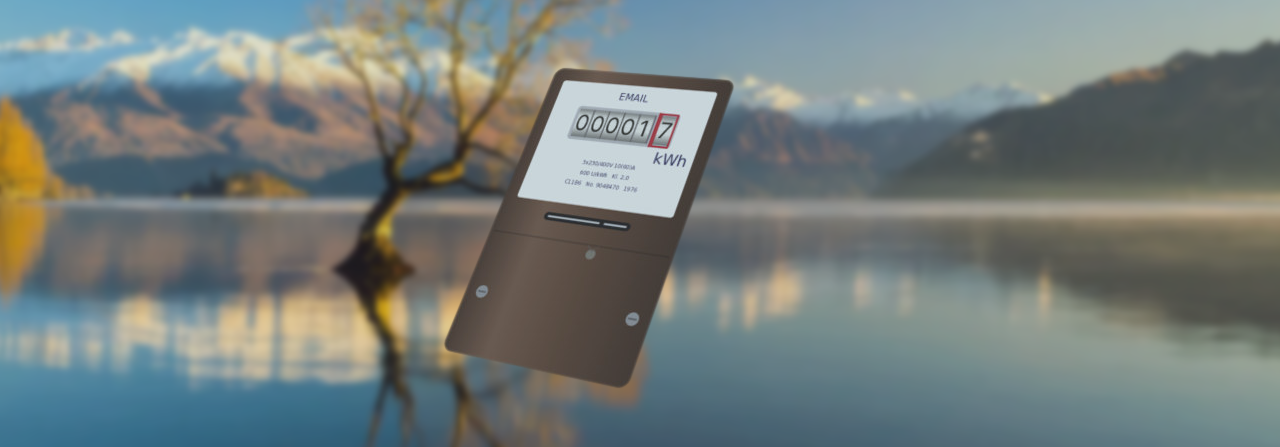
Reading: 1.7kWh
